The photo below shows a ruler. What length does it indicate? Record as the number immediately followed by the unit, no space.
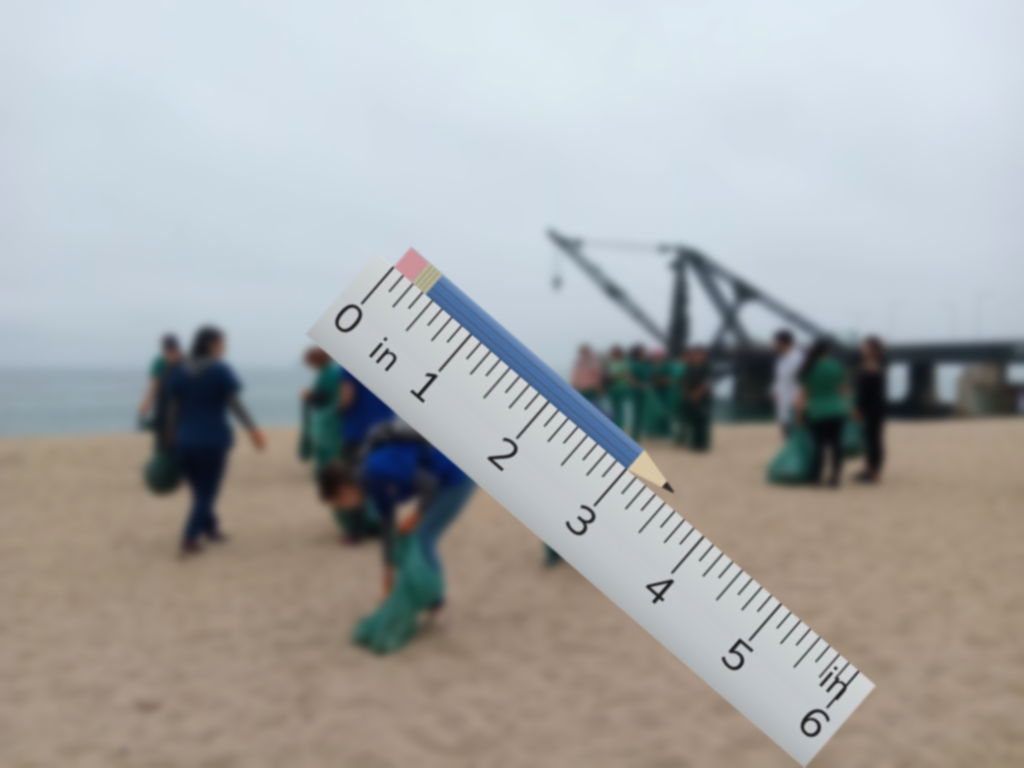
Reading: 3.5in
